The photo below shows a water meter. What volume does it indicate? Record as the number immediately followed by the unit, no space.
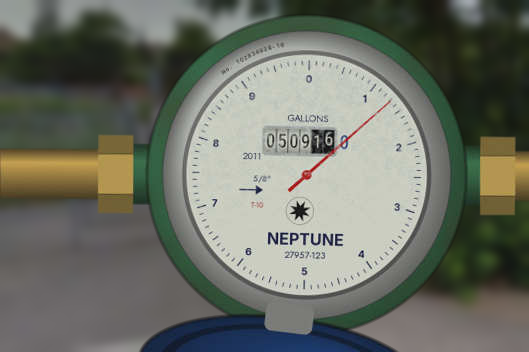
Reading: 509161.3gal
